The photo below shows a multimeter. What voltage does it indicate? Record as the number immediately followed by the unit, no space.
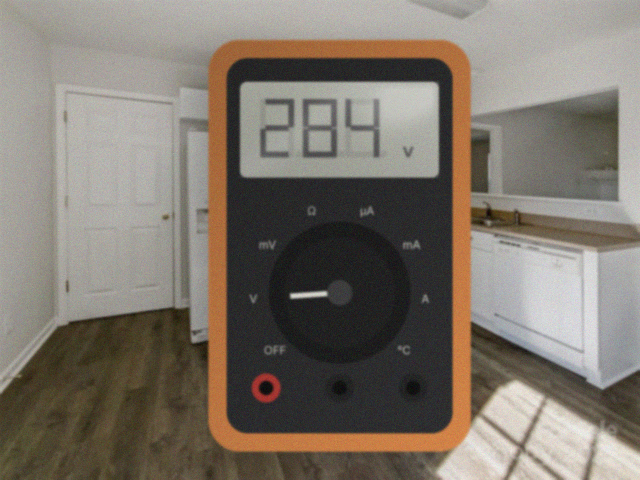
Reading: 284V
